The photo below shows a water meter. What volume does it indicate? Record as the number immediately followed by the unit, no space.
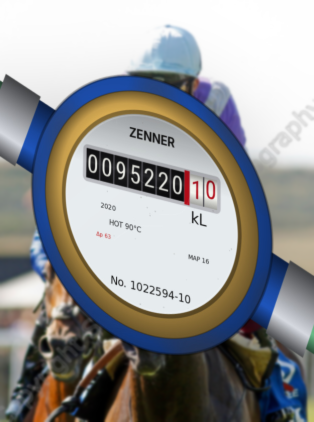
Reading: 95220.10kL
